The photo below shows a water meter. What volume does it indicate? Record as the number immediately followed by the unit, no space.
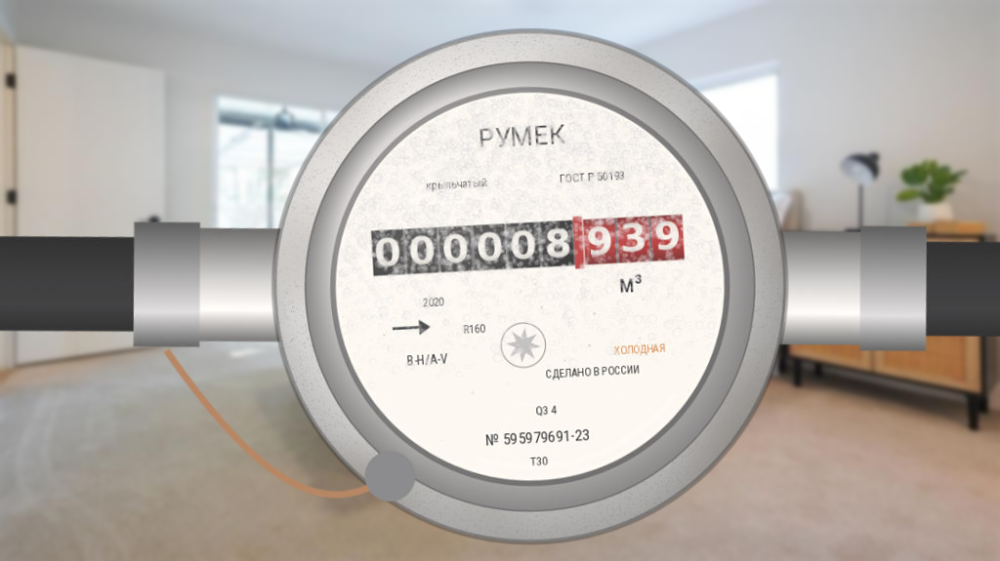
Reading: 8.939m³
